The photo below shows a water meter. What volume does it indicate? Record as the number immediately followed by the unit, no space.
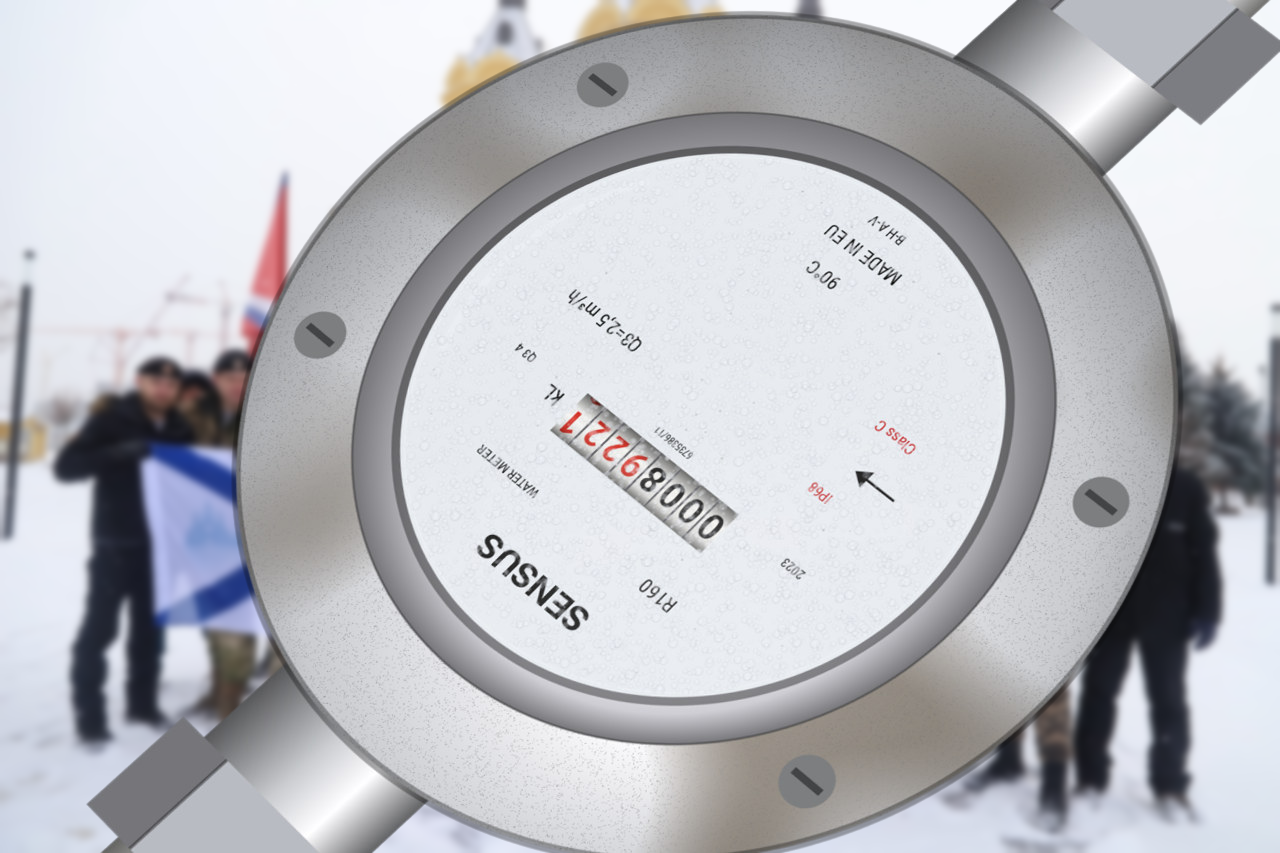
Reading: 8.9221kL
